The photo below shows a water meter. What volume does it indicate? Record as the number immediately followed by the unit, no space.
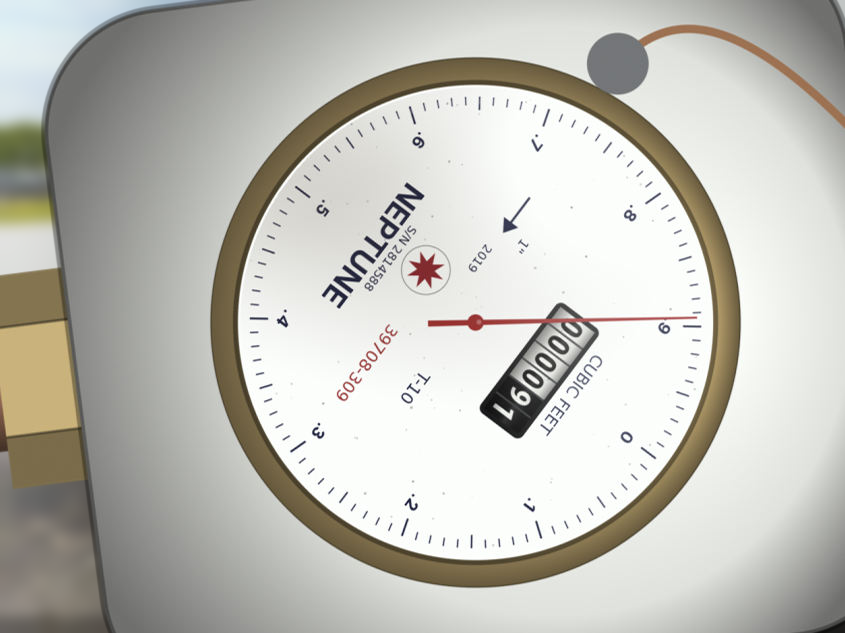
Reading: 90.89ft³
